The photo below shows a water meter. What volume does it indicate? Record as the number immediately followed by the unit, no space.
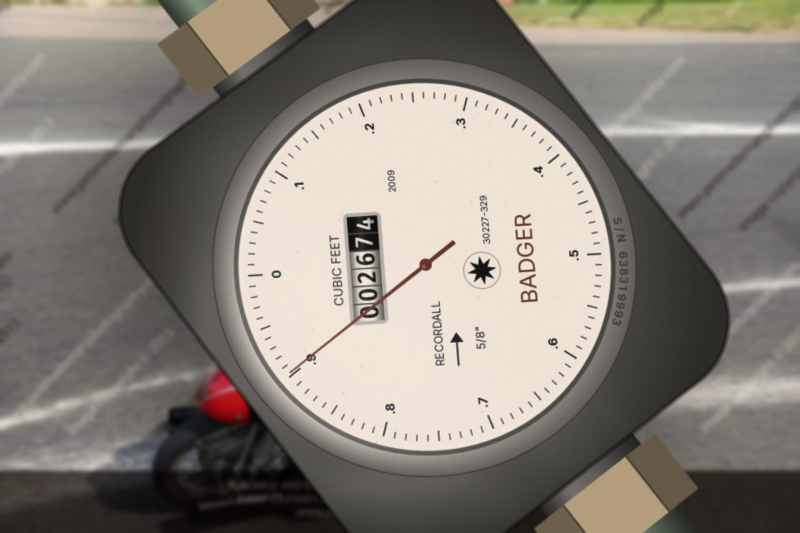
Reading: 2673.90ft³
